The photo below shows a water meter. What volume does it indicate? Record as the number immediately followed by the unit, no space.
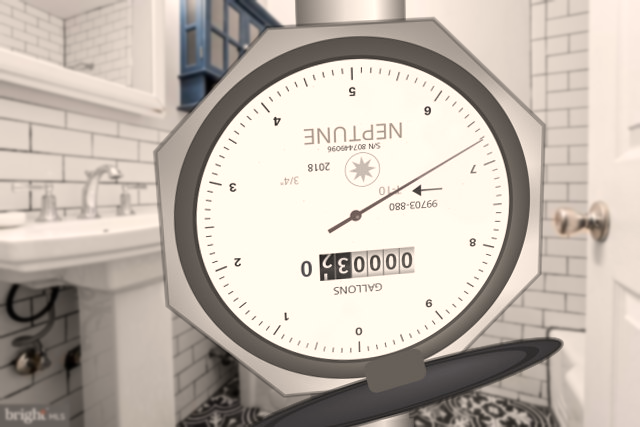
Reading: 316.7gal
